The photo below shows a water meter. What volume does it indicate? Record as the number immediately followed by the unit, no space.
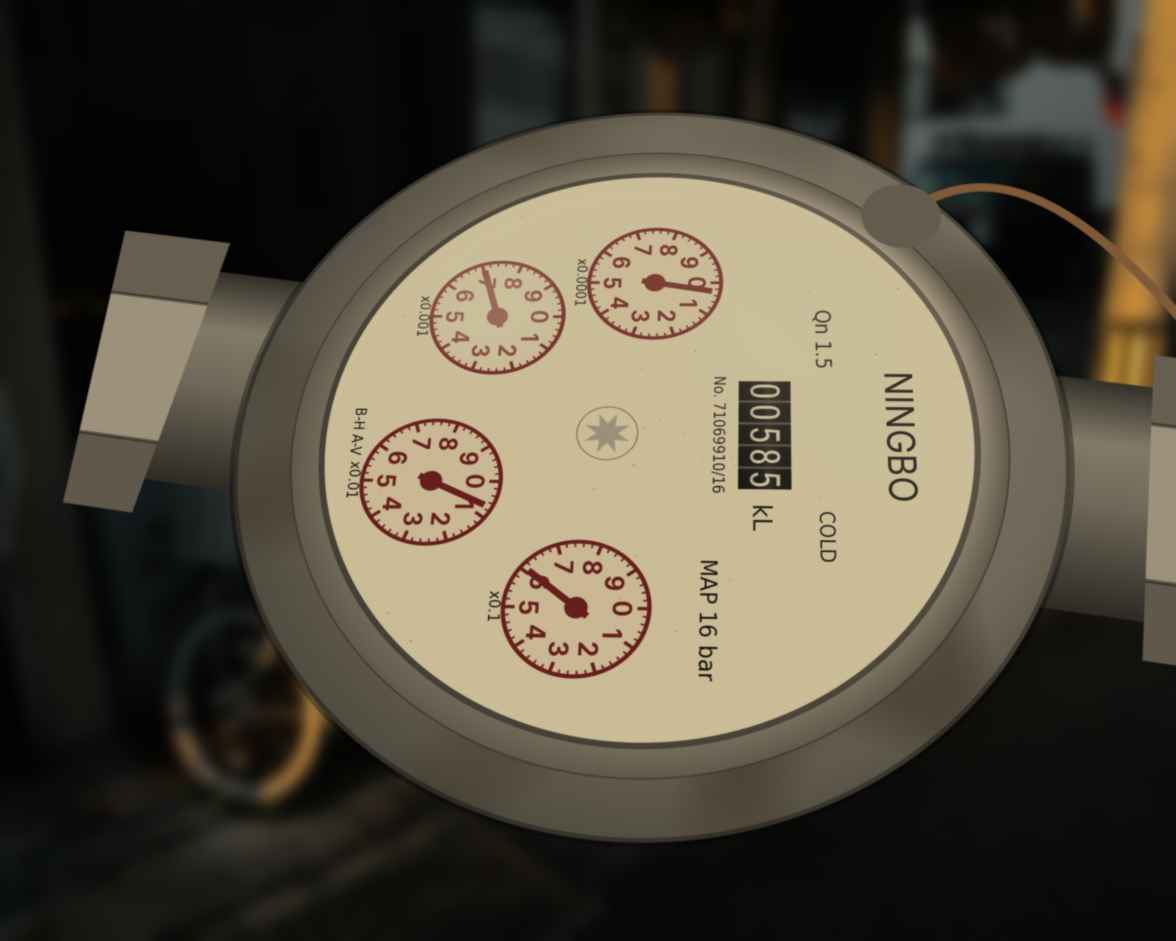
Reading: 585.6070kL
